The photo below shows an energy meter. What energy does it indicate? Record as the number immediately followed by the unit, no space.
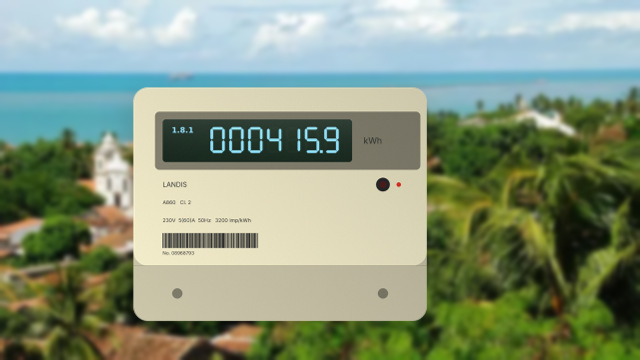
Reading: 415.9kWh
